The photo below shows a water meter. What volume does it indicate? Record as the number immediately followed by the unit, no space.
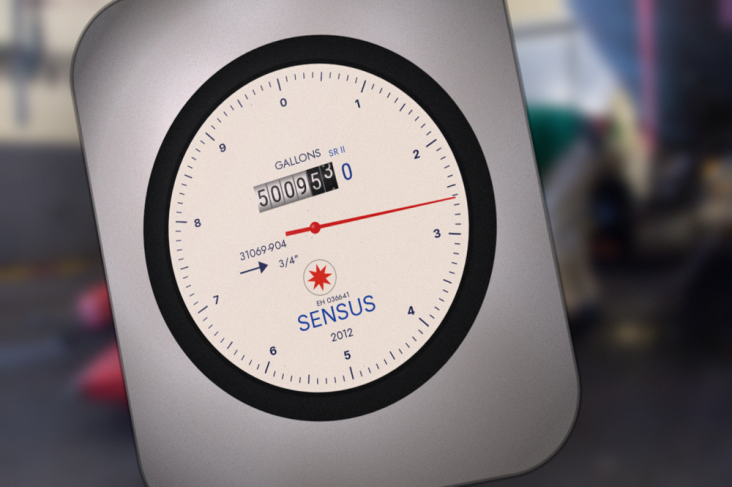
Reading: 5009532.6gal
